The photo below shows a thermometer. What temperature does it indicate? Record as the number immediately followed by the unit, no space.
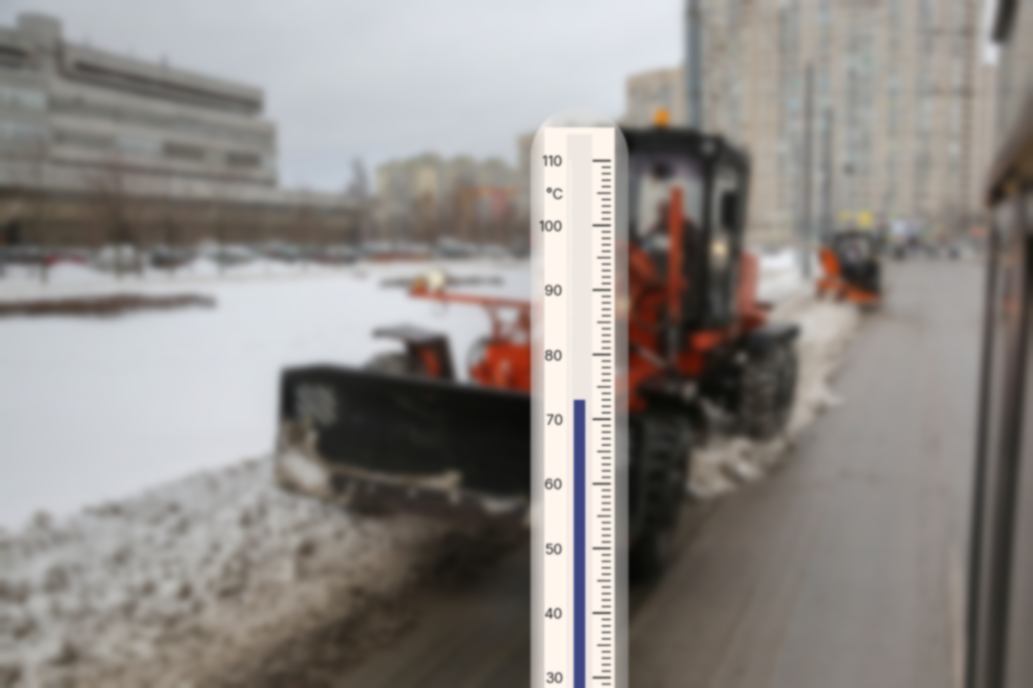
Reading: 73°C
